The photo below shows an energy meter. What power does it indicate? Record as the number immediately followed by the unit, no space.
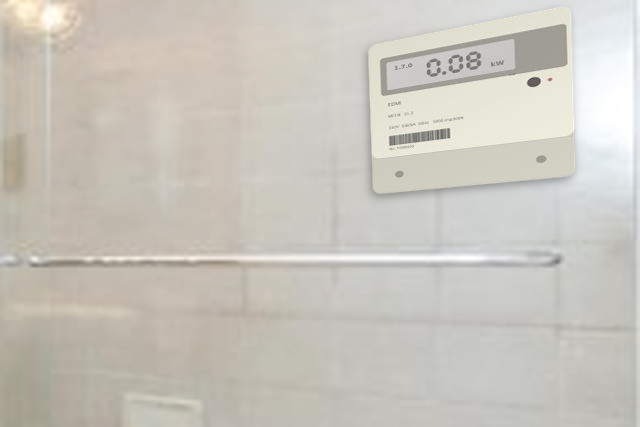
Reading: 0.08kW
